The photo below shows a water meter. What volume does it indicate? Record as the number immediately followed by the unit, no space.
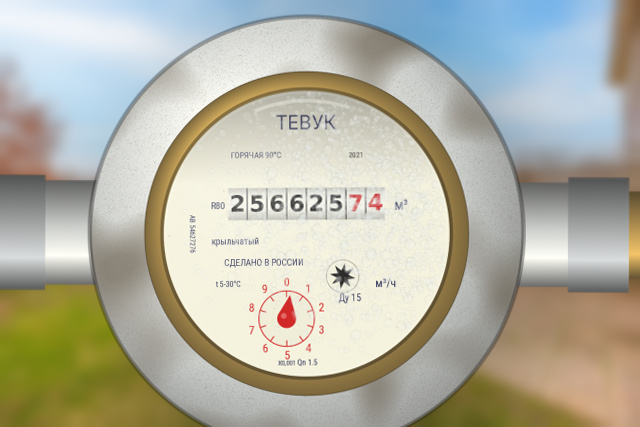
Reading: 256625.740m³
